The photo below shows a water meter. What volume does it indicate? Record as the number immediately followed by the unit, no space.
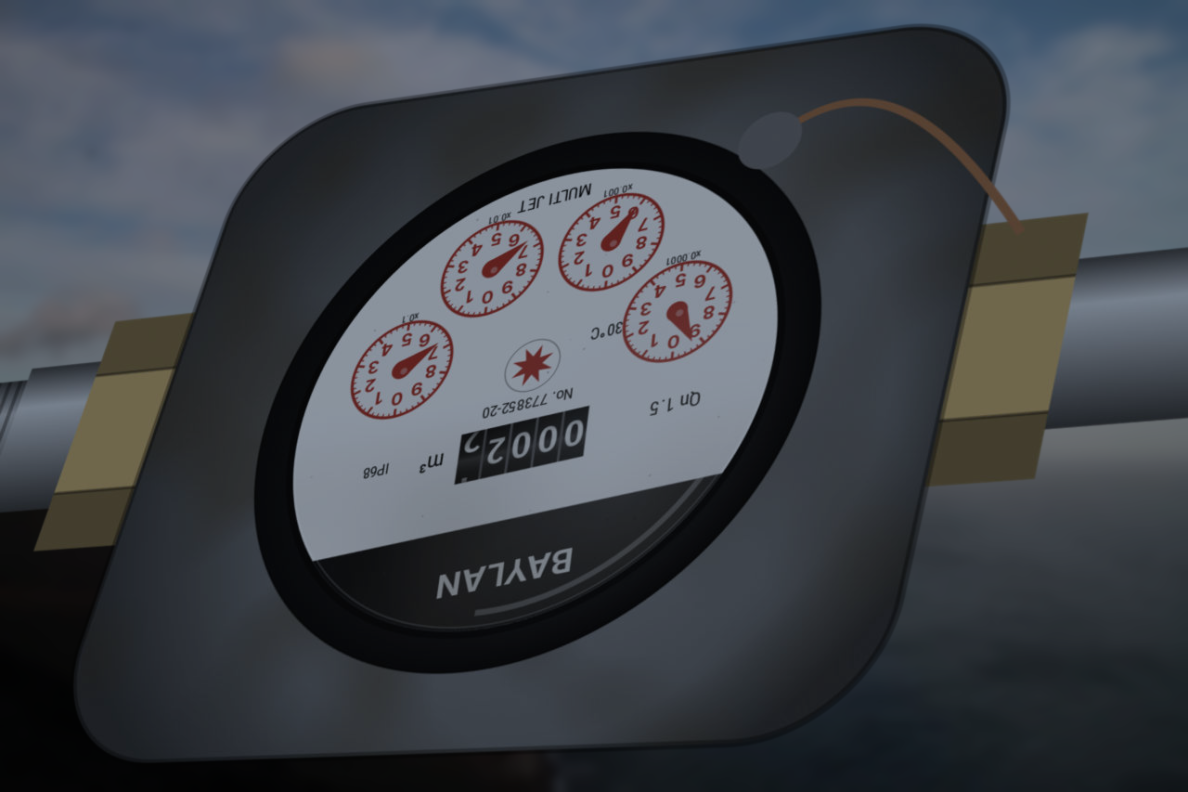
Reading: 21.6659m³
